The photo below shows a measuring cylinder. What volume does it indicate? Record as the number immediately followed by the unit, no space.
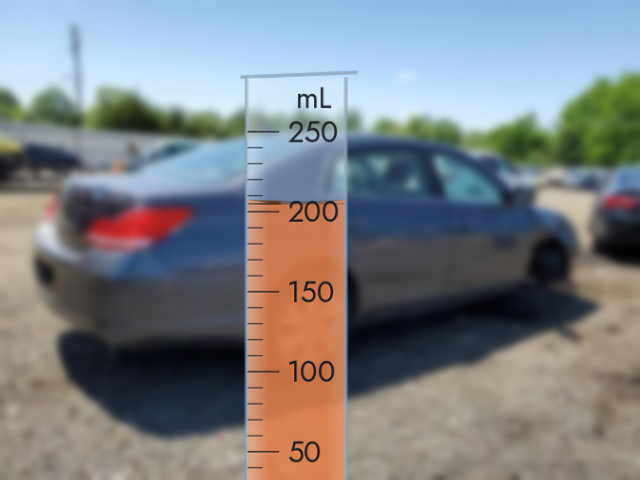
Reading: 205mL
